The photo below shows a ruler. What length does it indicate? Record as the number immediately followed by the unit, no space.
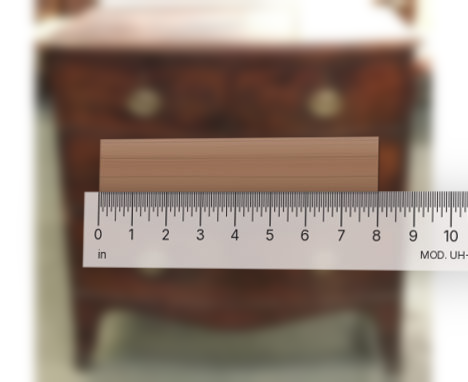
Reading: 8in
